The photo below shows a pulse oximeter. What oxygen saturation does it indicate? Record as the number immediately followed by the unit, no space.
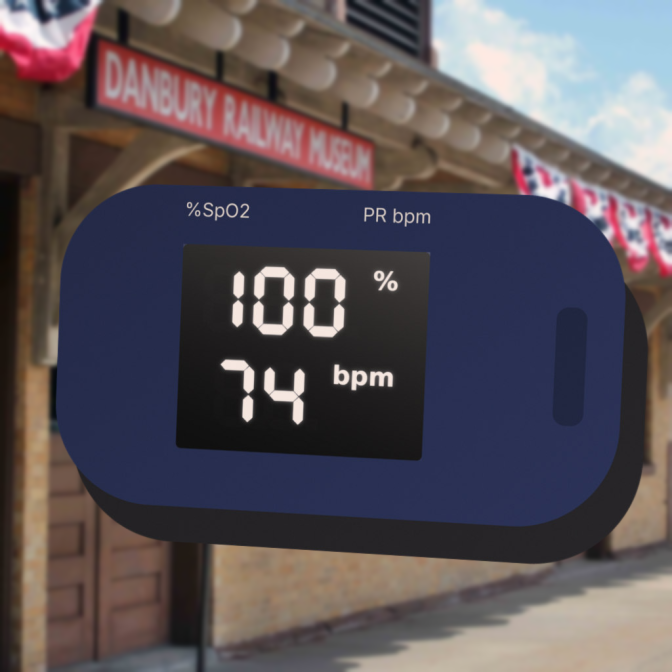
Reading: 100%
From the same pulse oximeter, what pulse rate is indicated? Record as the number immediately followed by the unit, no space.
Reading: 74bpm
